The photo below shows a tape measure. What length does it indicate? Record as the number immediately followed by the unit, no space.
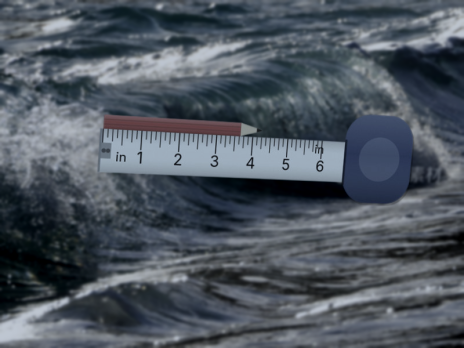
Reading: 4.25in
